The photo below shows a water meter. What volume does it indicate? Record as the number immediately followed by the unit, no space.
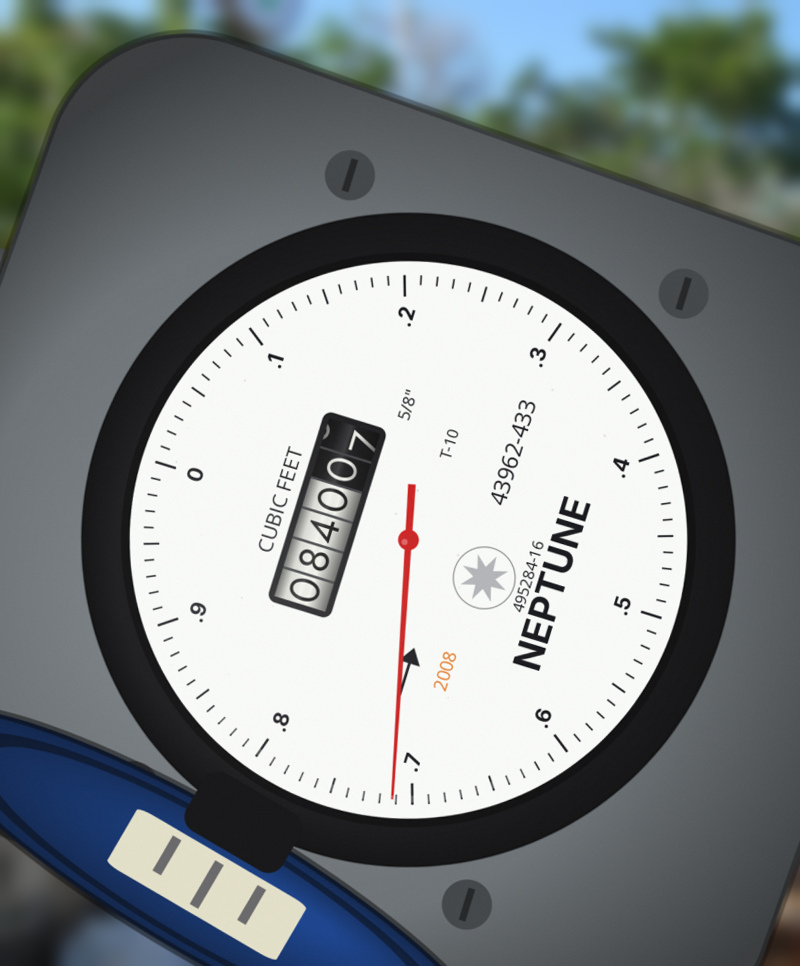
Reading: 84006.71ft³
